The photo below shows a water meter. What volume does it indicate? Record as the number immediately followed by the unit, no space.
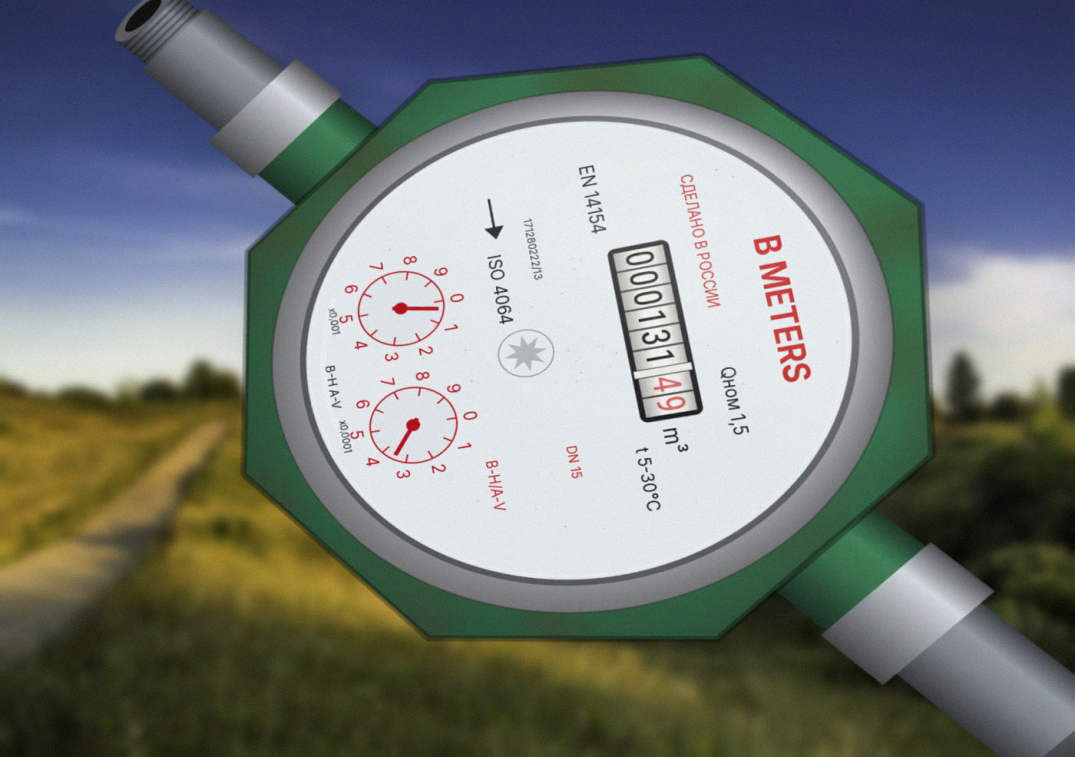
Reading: 131.4903m³
